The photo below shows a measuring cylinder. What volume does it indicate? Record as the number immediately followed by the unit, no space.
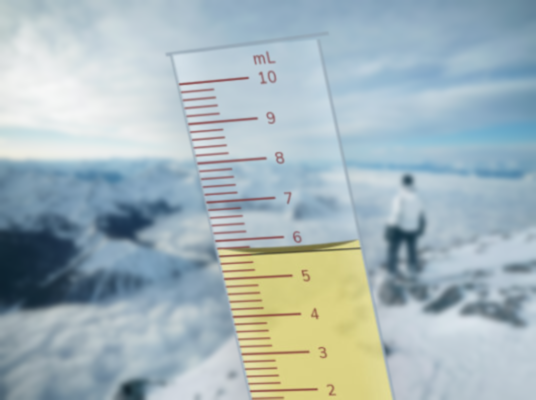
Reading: 5.6mL
